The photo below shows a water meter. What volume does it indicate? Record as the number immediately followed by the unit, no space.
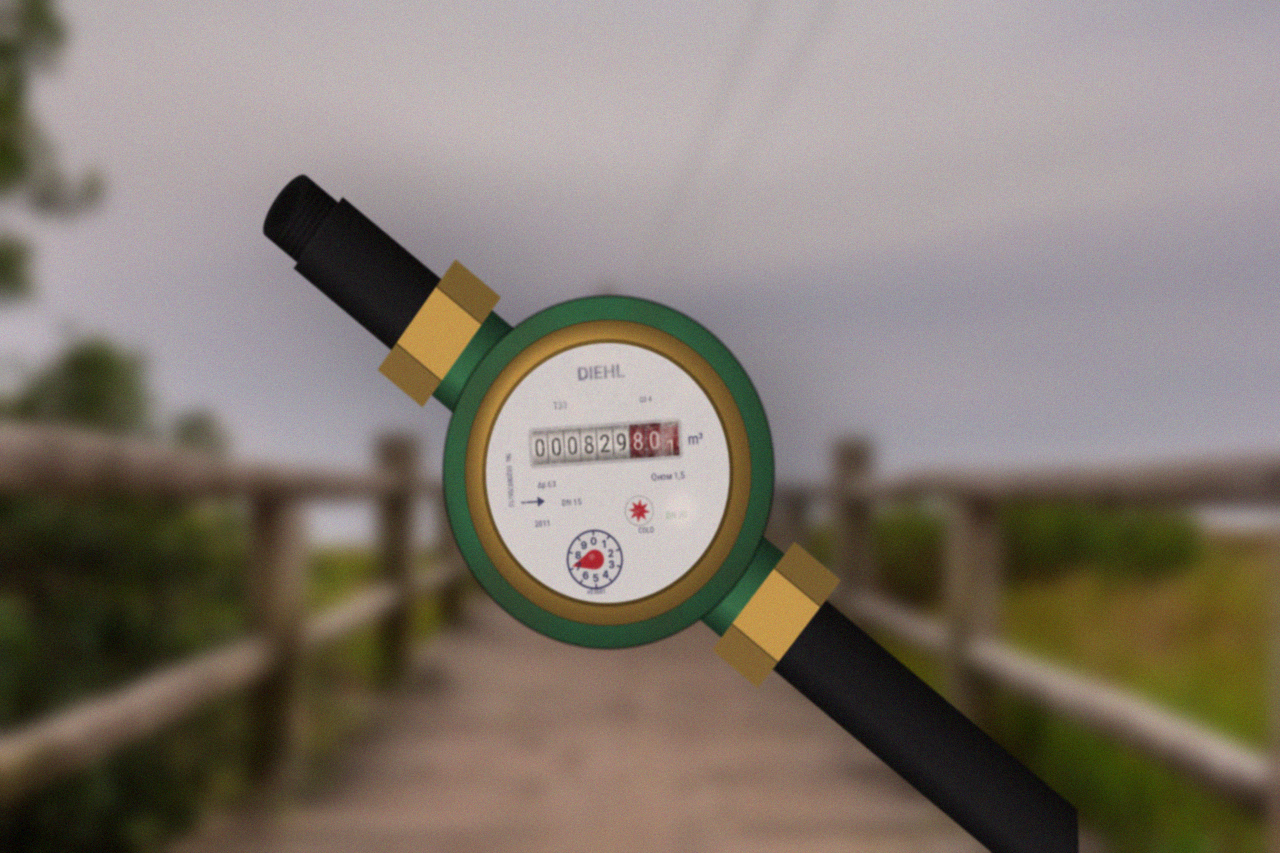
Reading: 829.8007m³
